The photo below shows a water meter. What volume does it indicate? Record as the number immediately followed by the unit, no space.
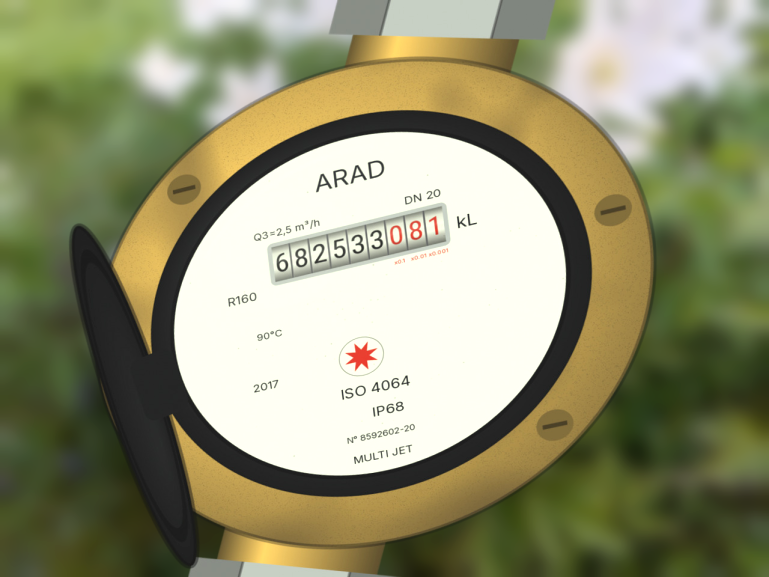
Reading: 682533.081kL
